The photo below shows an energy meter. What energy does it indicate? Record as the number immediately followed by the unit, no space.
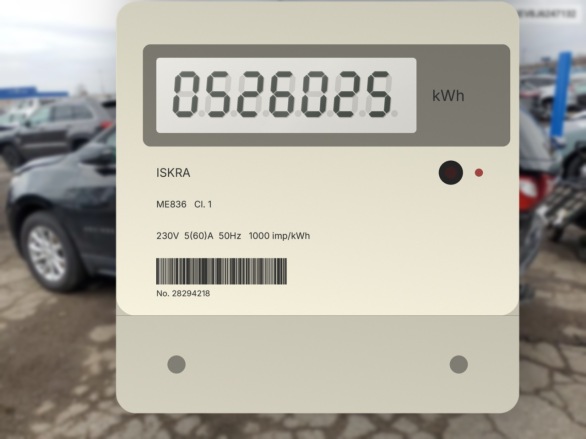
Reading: 526025kWh
